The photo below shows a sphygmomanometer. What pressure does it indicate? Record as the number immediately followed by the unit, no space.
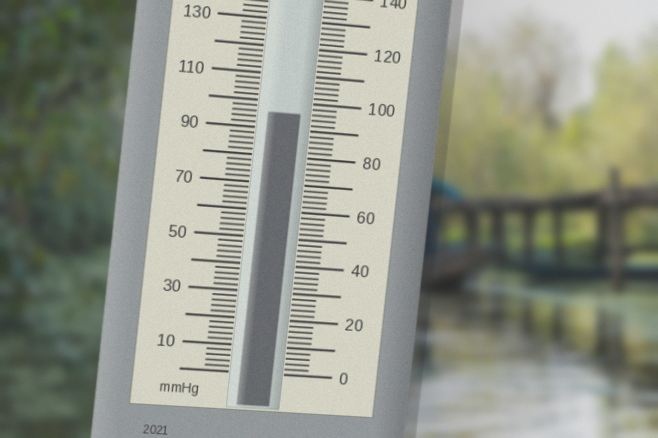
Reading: 96mmHg
